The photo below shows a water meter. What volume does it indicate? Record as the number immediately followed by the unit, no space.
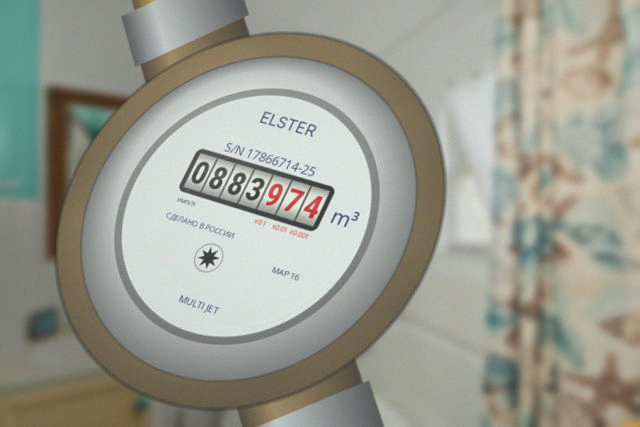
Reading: 883.974m³
